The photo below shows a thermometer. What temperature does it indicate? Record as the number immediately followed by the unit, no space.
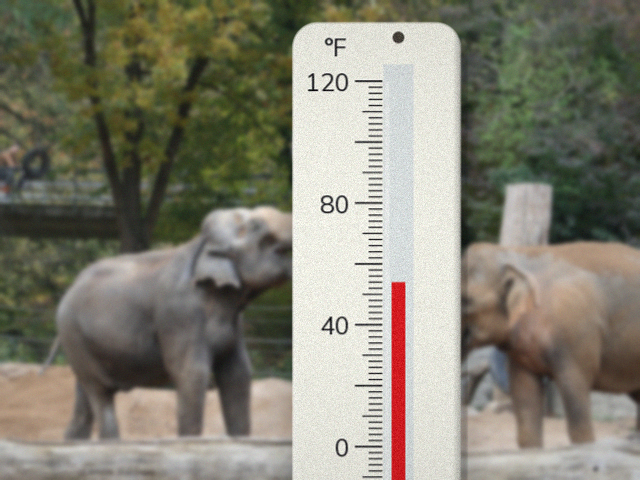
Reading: 54°F
